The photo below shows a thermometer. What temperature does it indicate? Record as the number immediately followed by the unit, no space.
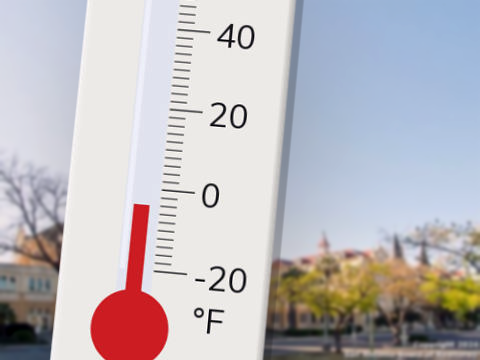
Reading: -4°F
